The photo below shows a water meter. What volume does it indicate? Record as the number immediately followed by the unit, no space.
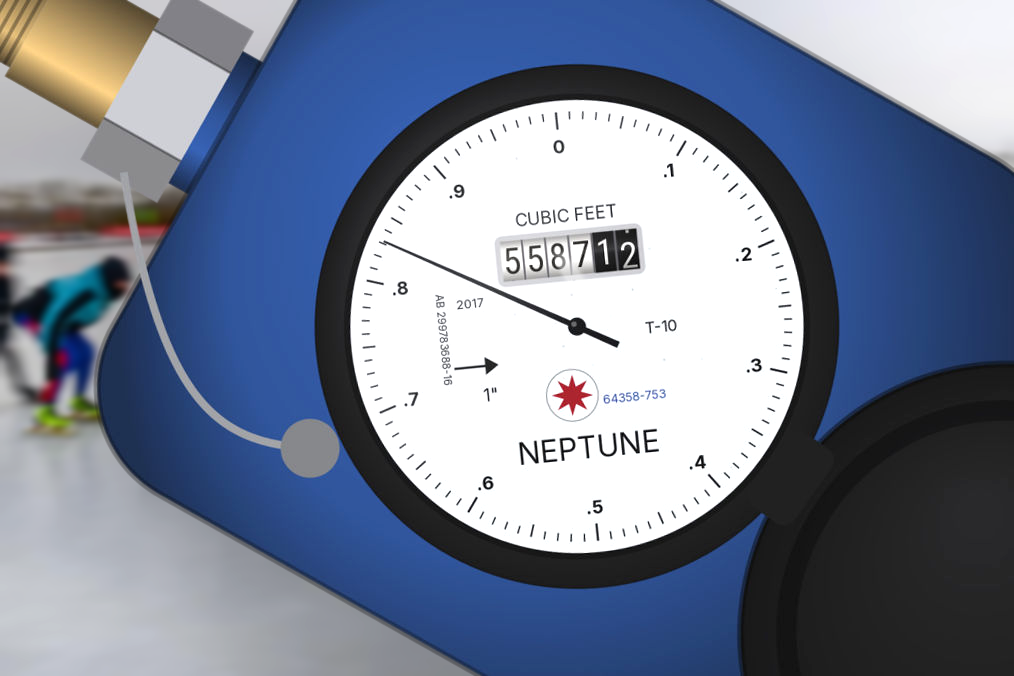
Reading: 558711.83ft³
